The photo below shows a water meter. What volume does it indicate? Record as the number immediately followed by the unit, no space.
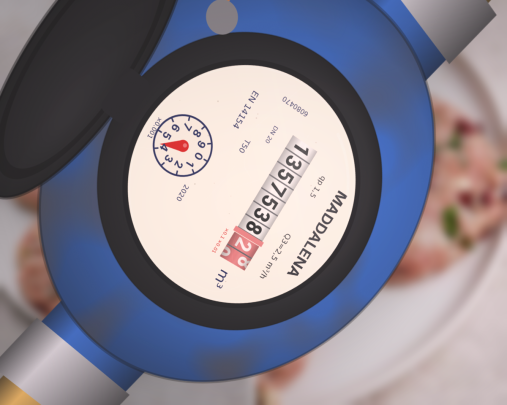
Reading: 1357538.284m³
